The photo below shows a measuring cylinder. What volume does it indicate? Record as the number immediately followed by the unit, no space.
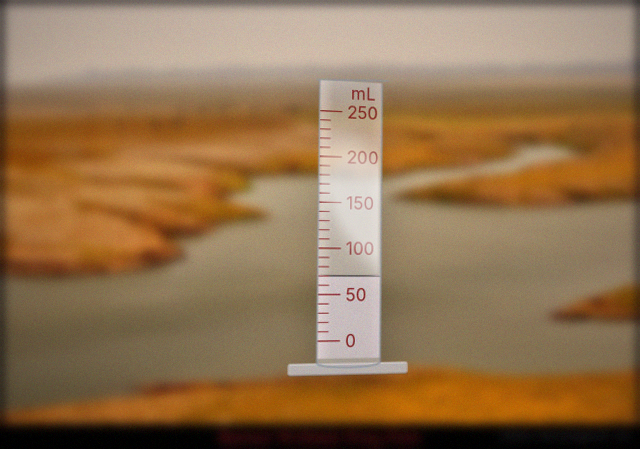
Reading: 70mL
